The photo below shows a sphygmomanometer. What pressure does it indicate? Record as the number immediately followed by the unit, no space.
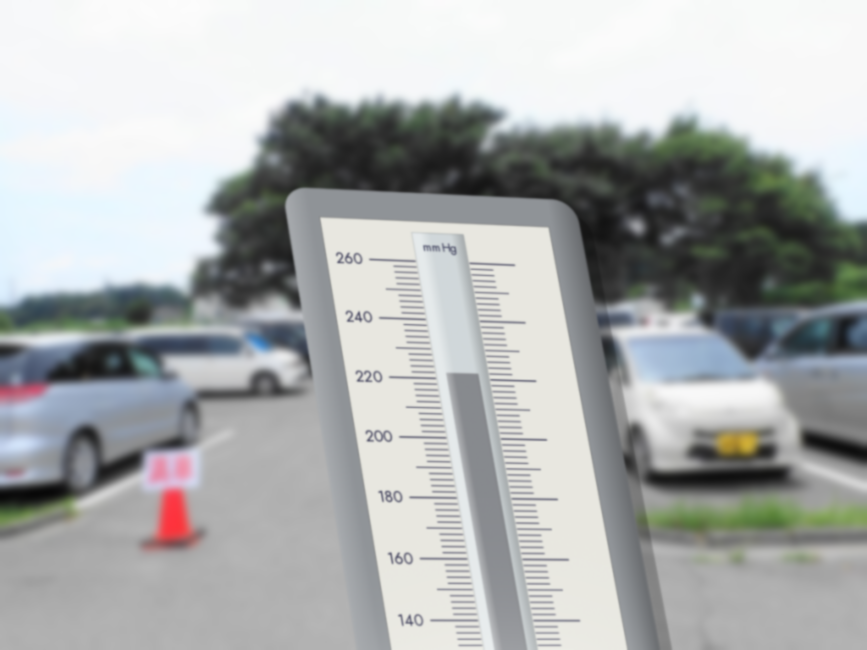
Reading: 222mmHg
